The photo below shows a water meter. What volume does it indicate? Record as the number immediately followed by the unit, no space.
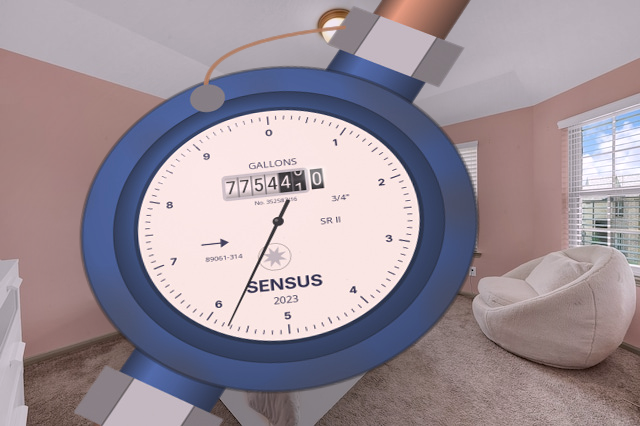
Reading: 7754405.7gal
